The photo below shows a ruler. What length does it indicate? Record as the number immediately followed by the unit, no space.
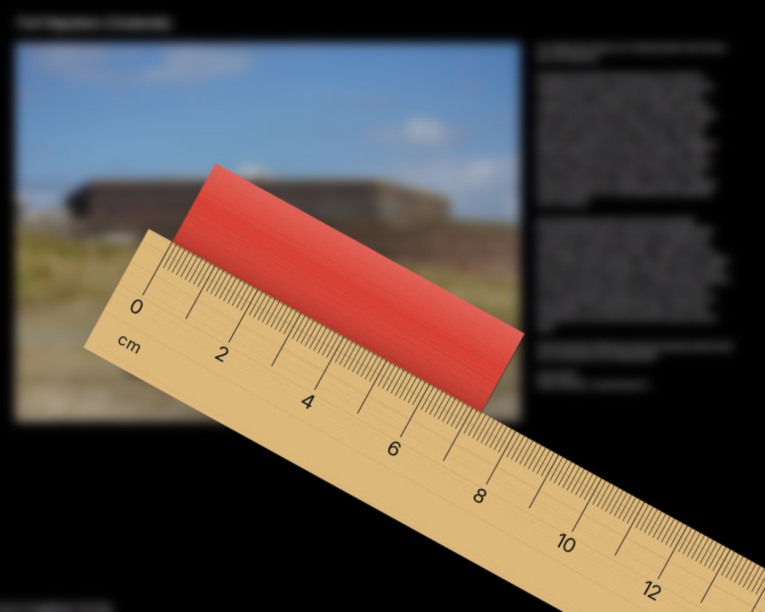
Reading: 7.2cm
